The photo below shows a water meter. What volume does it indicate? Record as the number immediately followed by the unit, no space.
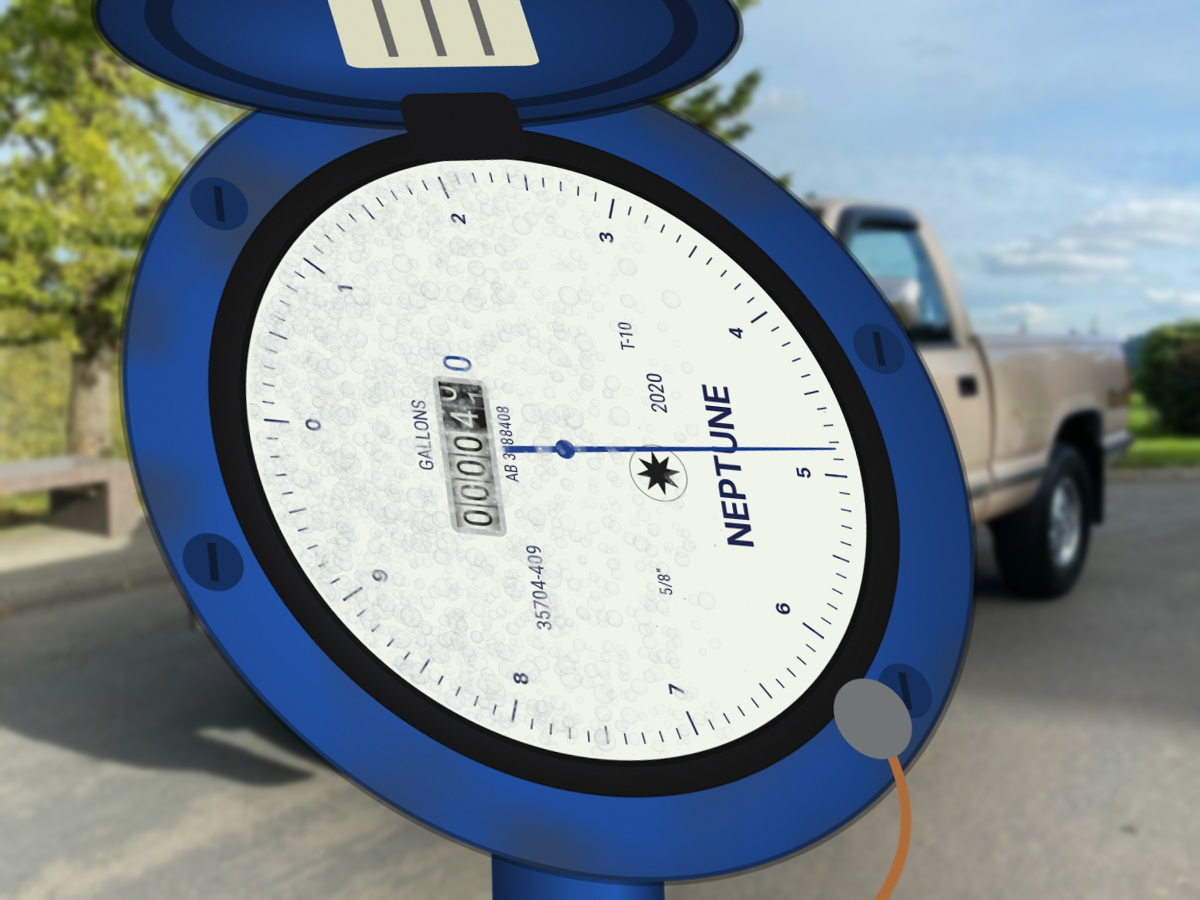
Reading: 404.8gal
